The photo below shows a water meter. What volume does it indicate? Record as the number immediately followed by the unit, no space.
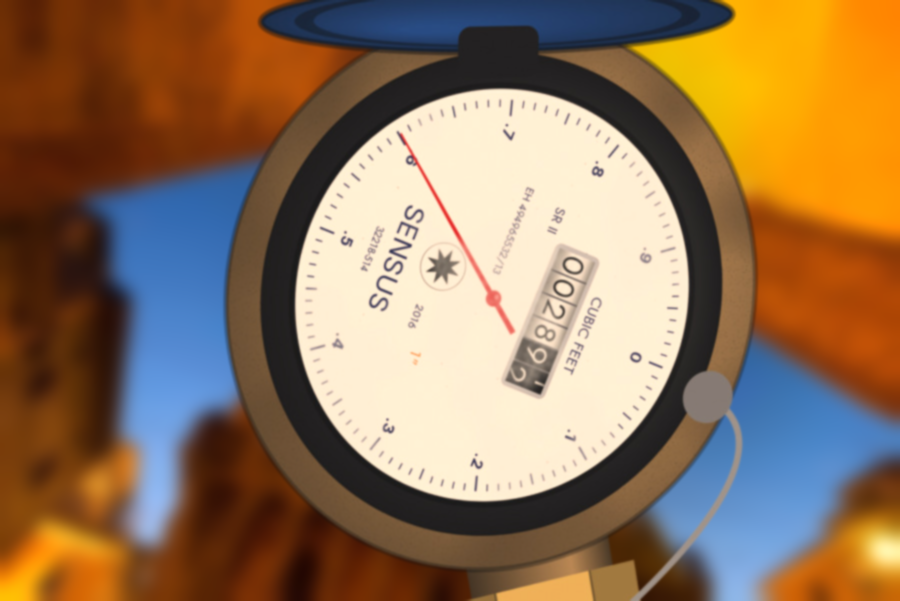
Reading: 2891.60ft³
